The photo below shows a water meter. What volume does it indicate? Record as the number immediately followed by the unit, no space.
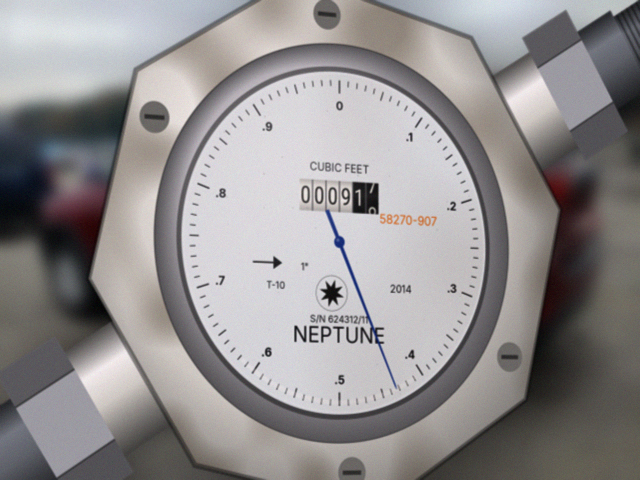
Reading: 917.43ft³
